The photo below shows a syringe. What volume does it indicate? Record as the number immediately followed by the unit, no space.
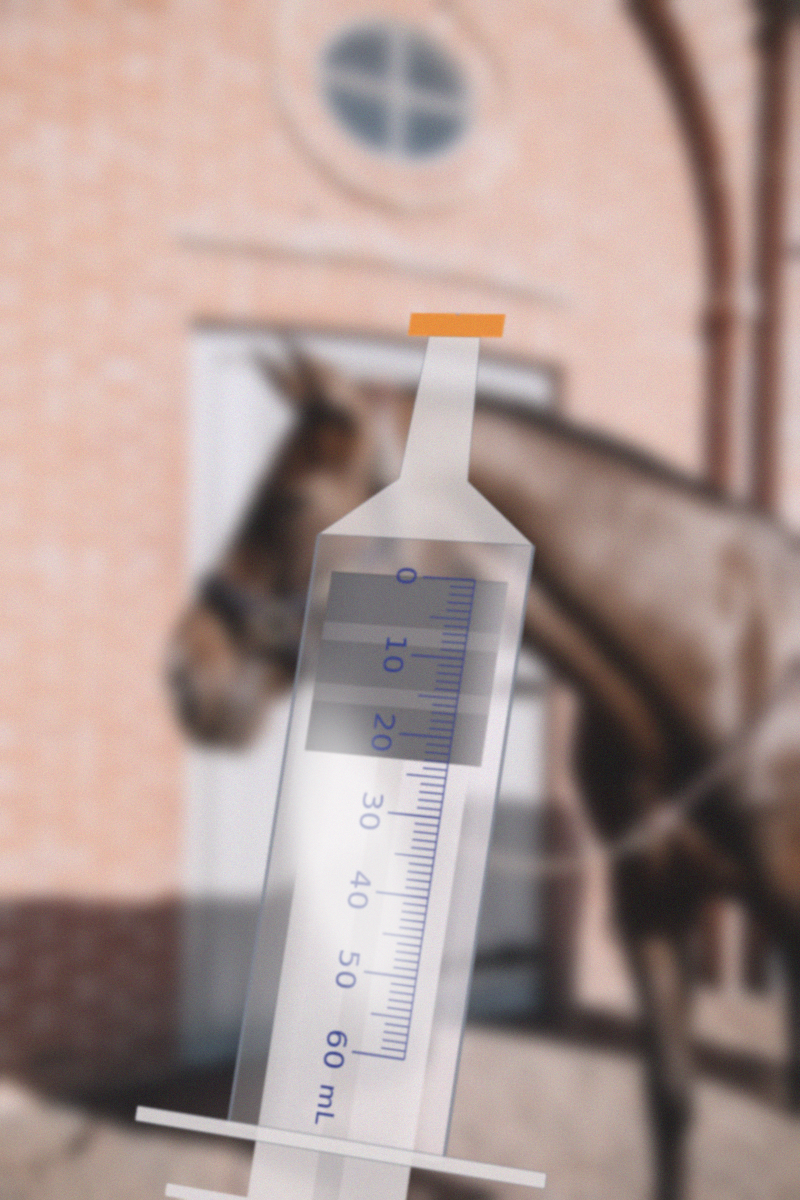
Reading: 0mL
